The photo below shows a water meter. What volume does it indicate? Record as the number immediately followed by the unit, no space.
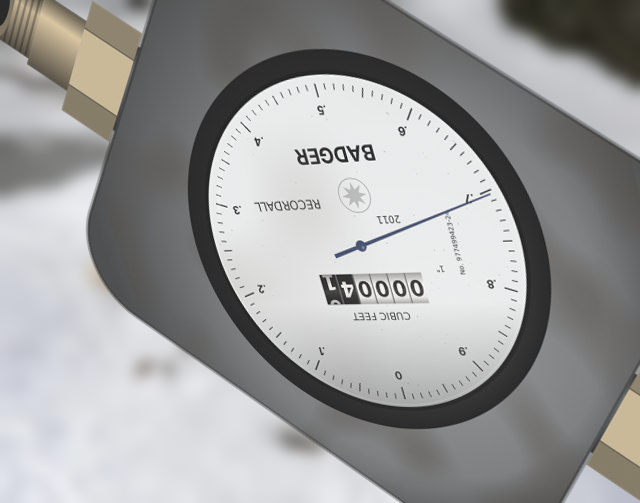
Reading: 40.70ft³
